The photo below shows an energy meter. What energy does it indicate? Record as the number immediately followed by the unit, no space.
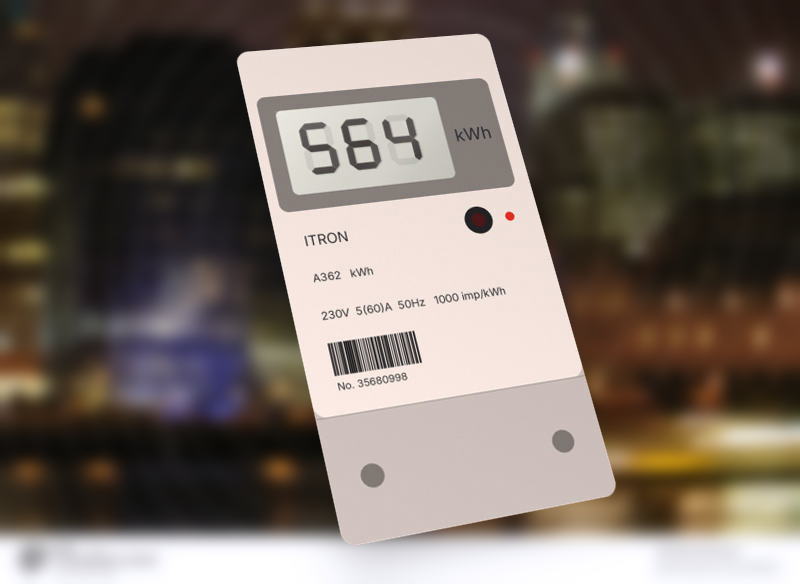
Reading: 564kWh
